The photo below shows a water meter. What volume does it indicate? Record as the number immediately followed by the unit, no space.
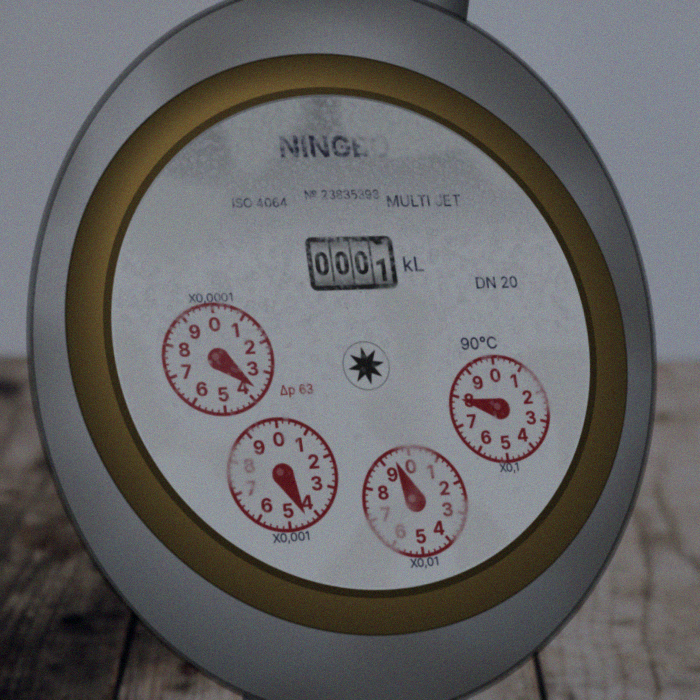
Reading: 0.7943kL
